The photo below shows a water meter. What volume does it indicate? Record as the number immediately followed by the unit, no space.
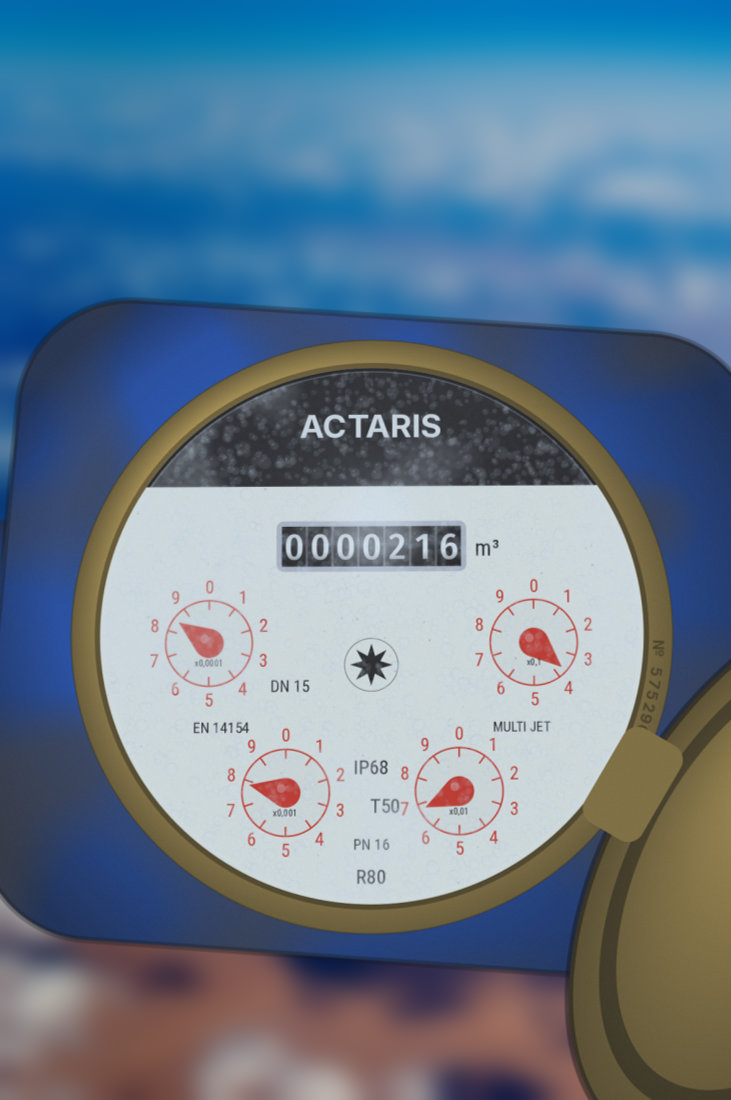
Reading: 216.3678m³
